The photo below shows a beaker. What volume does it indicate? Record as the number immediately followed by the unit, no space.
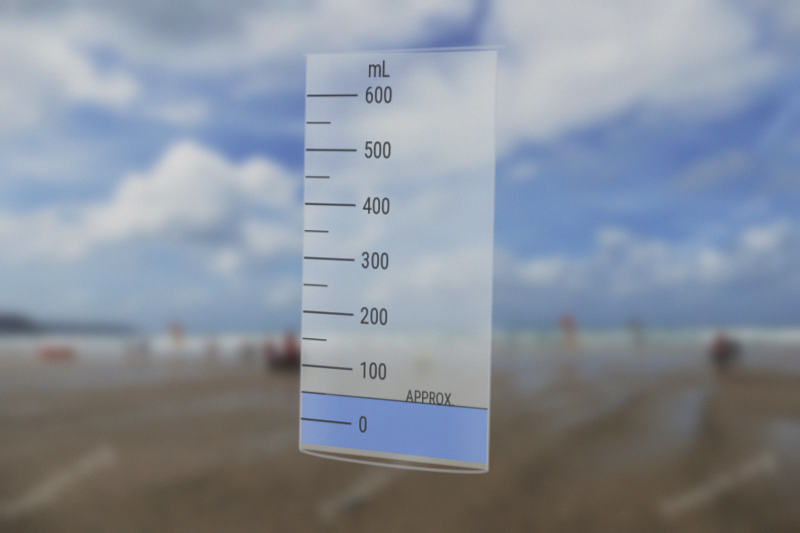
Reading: 50mL
